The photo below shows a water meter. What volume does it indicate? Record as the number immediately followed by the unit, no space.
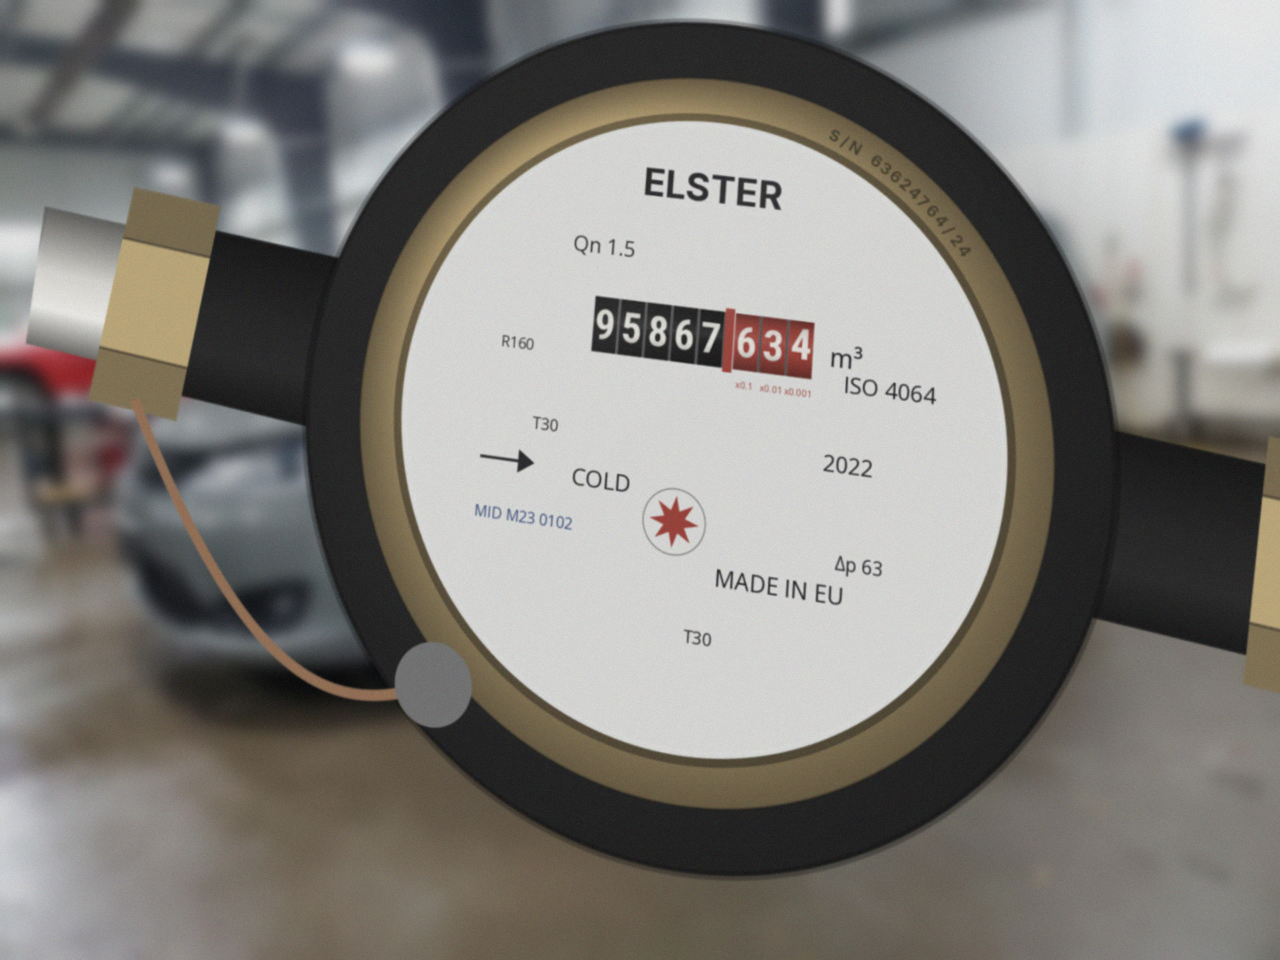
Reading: 95867.634m³
